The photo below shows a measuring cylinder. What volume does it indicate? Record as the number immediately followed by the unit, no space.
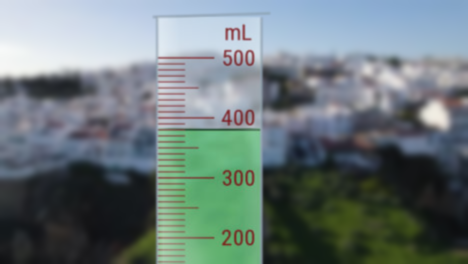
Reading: 380mL
